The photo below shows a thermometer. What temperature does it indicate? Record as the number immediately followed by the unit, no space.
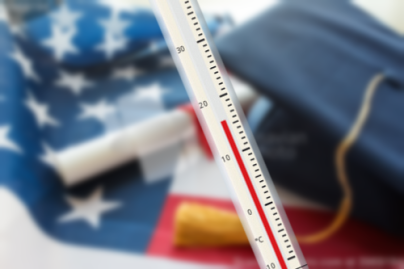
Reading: 16°C
